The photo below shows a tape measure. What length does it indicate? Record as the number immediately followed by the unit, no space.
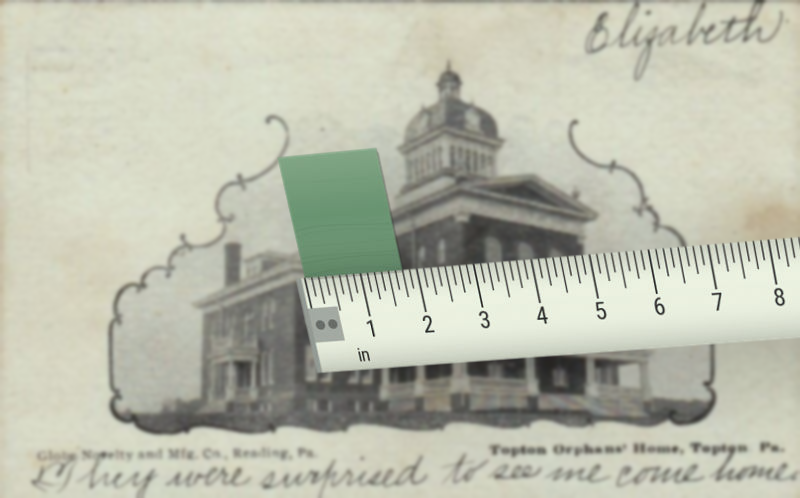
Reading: 1.75in
